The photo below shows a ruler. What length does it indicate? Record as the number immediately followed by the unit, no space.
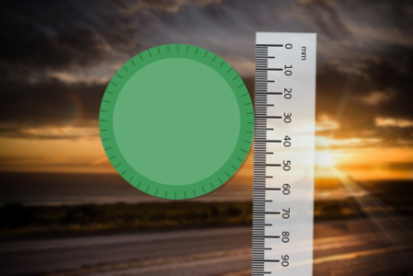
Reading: 65mm
